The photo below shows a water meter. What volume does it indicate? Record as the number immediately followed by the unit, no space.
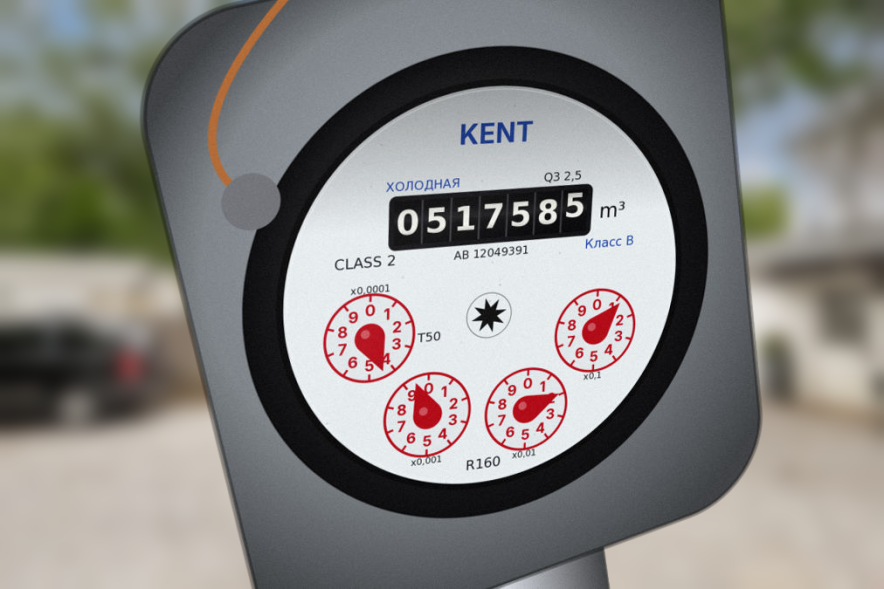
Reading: 517585.1194m³
